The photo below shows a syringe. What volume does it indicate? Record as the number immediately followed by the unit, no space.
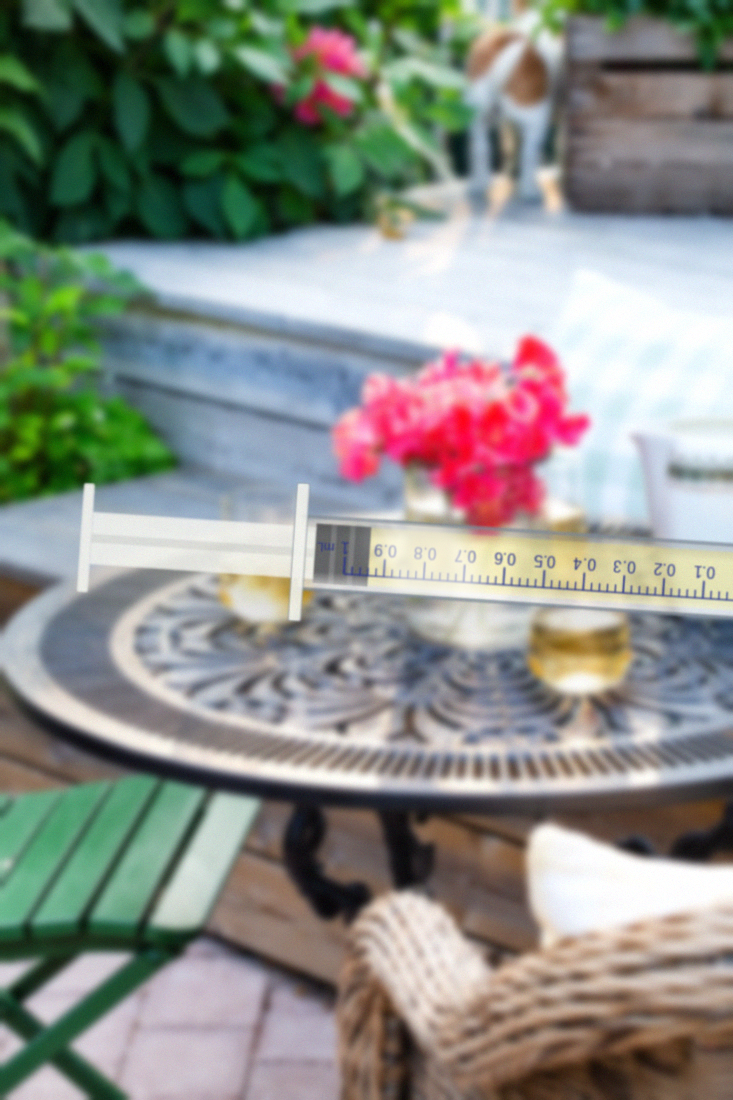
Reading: 0.94mL
